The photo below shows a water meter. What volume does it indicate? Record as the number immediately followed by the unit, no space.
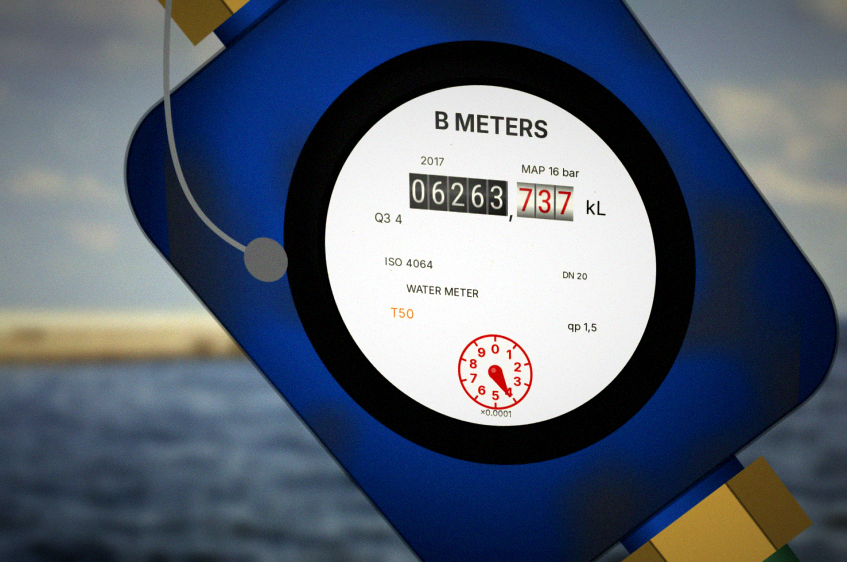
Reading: 6263.7374kL
